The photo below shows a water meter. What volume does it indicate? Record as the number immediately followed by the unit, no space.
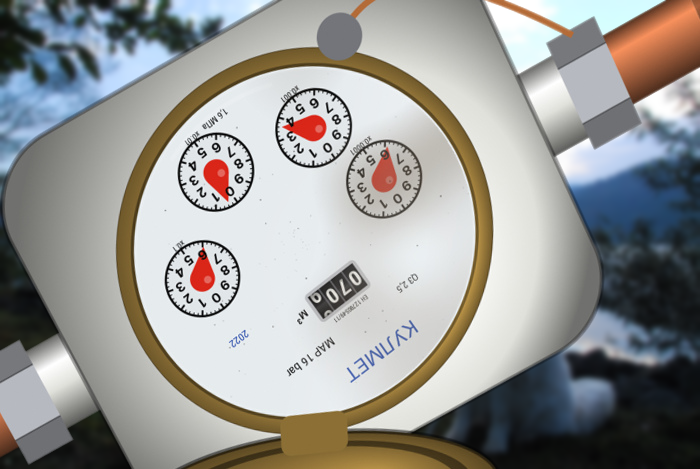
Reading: 708.6036m³
